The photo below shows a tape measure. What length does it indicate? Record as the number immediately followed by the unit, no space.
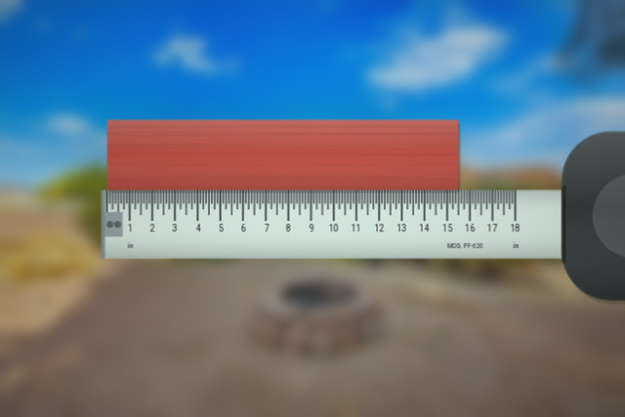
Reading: 15.5in
